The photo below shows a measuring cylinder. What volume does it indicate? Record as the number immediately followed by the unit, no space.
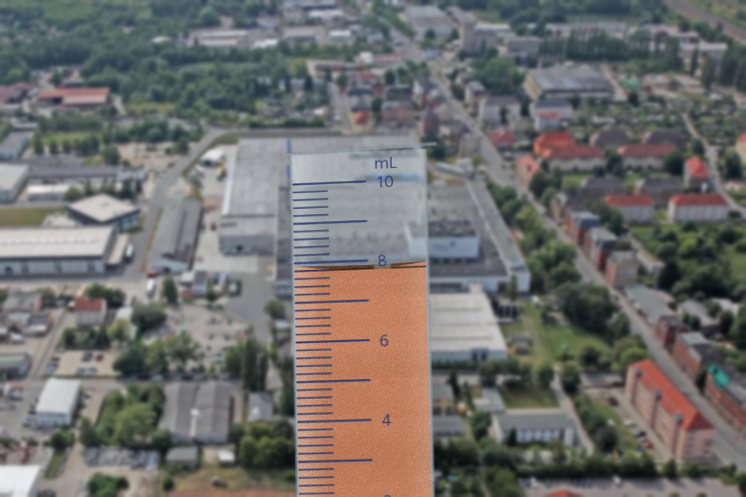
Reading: 7.8mL
